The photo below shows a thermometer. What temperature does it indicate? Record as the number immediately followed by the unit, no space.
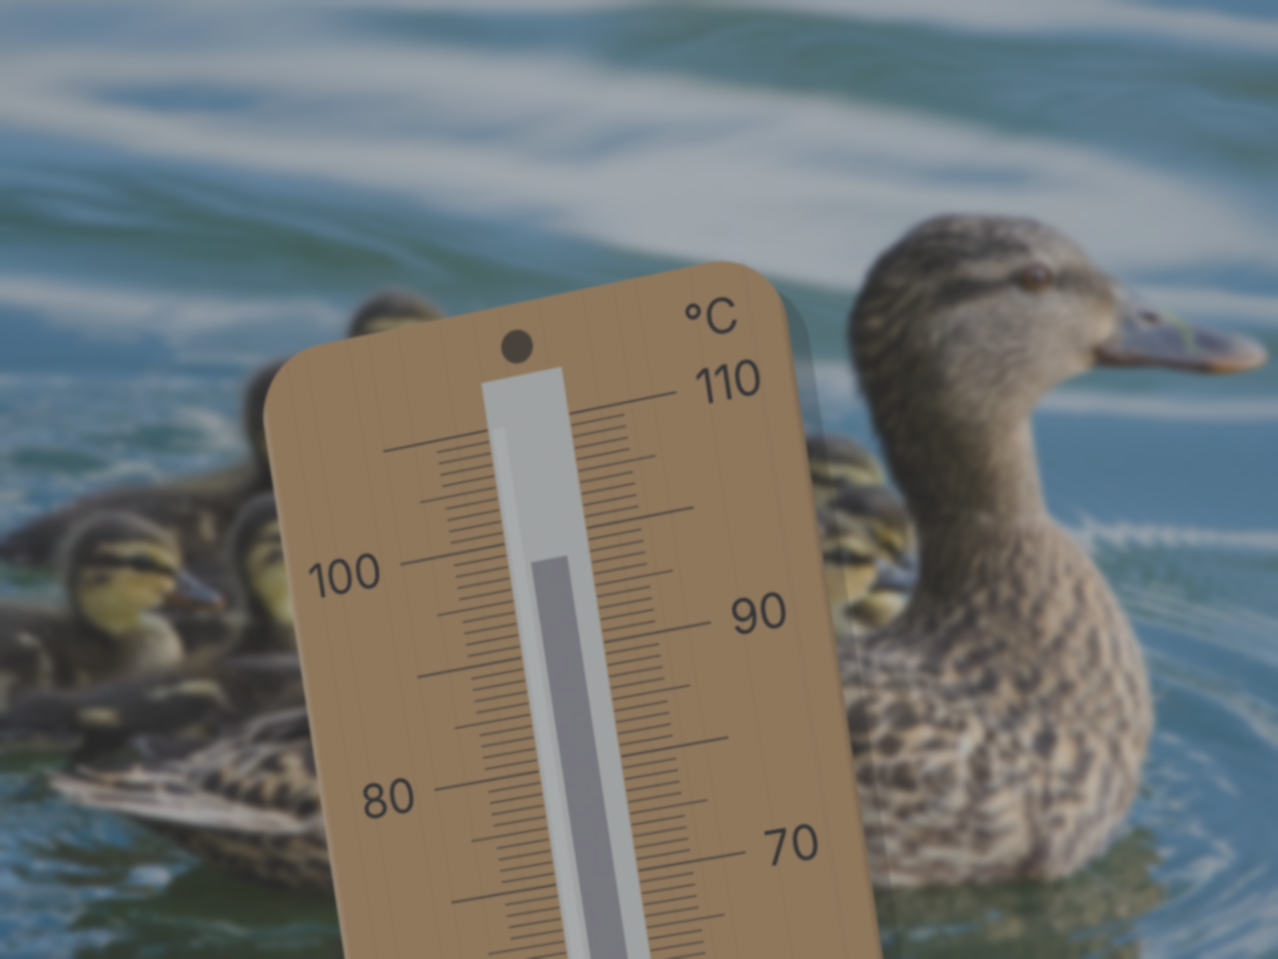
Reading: 98°C
